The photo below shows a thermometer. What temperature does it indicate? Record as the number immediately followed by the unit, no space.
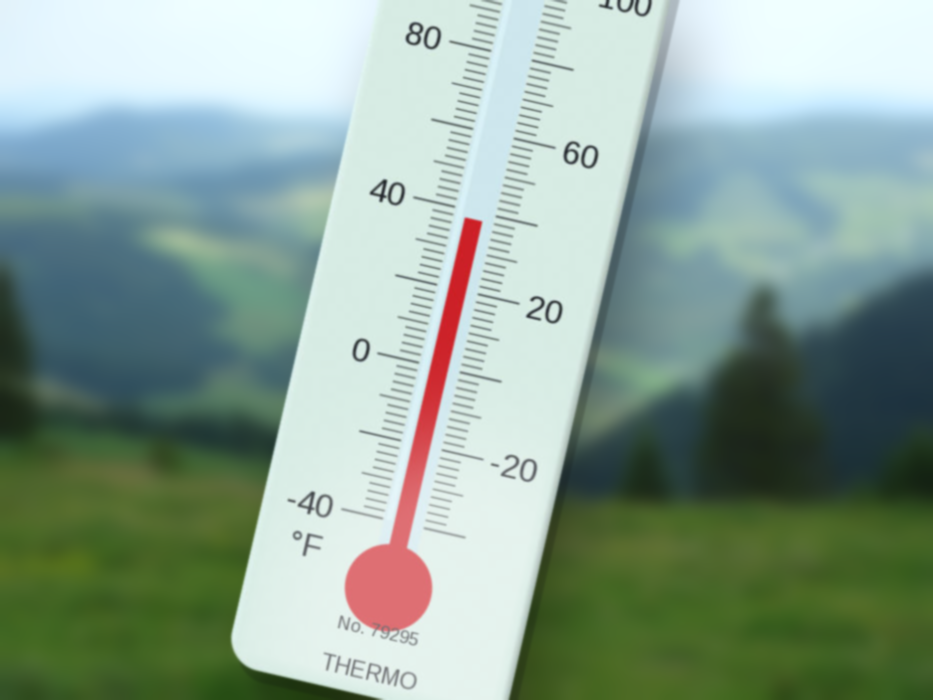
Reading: 38°F
